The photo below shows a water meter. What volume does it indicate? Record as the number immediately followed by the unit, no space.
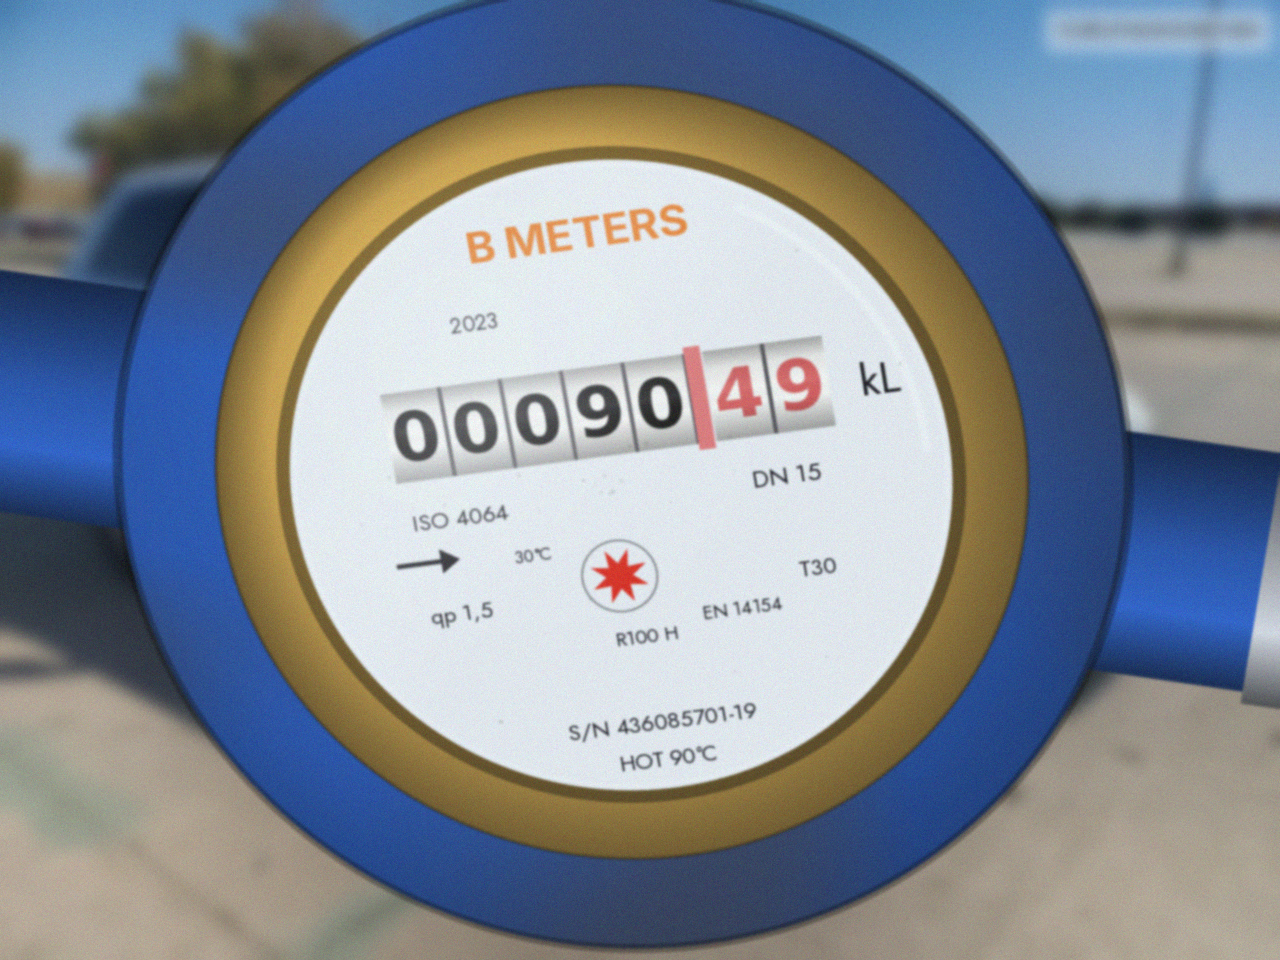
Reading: 90.49kL
